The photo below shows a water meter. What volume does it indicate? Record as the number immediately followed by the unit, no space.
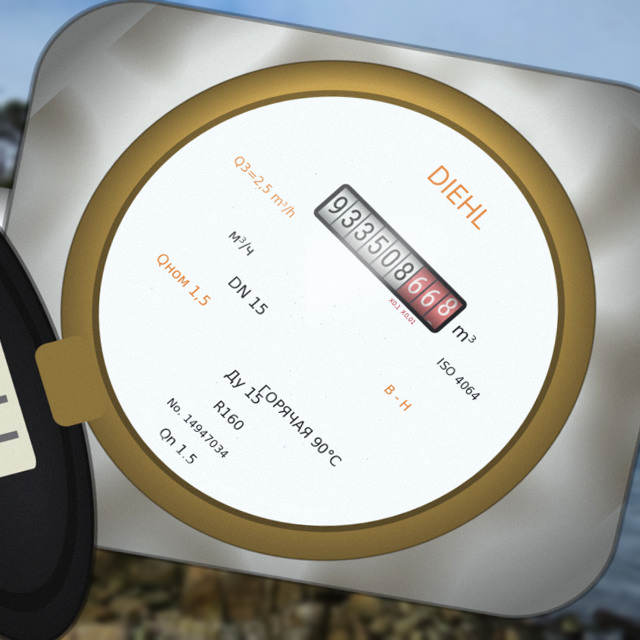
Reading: 933508.668m³
